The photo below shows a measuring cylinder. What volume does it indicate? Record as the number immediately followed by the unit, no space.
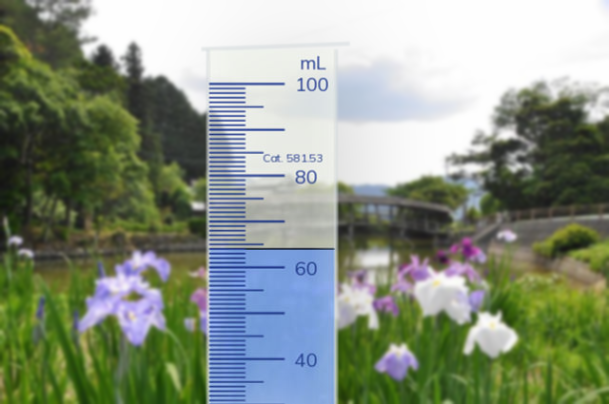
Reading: 64mL
